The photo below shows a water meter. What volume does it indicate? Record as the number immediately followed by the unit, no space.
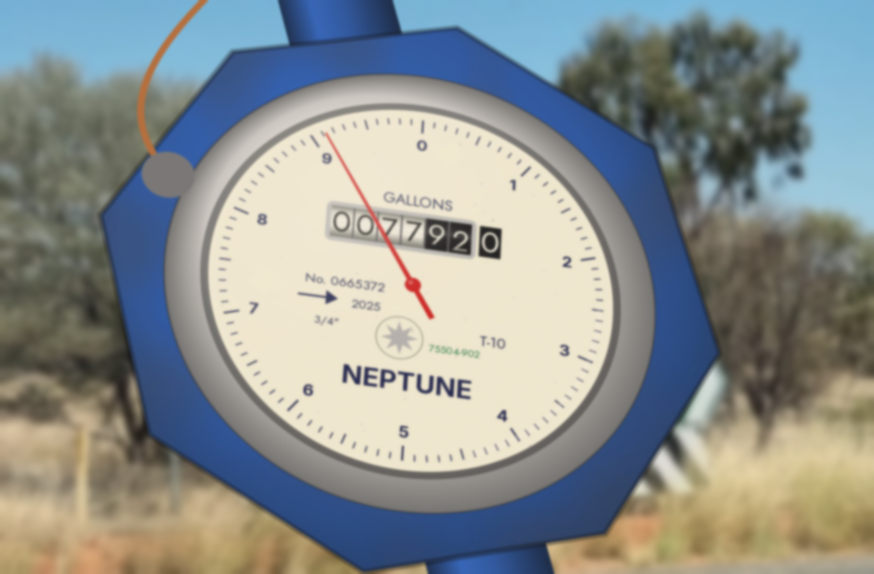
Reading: 77919.1gal
